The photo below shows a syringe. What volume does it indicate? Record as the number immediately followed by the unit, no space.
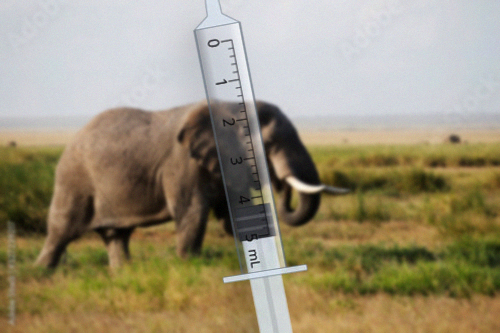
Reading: 4.2mL
